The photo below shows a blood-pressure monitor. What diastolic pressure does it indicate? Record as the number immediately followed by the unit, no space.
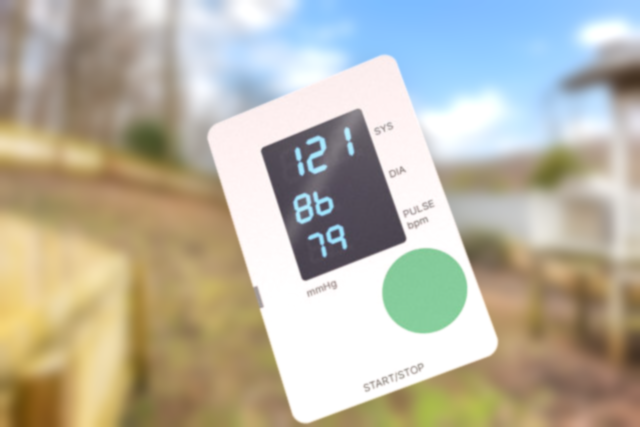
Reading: 86mmHg
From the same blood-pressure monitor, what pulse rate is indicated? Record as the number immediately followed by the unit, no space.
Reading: 79bpm
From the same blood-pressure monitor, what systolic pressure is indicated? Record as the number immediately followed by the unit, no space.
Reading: 121mmHg
